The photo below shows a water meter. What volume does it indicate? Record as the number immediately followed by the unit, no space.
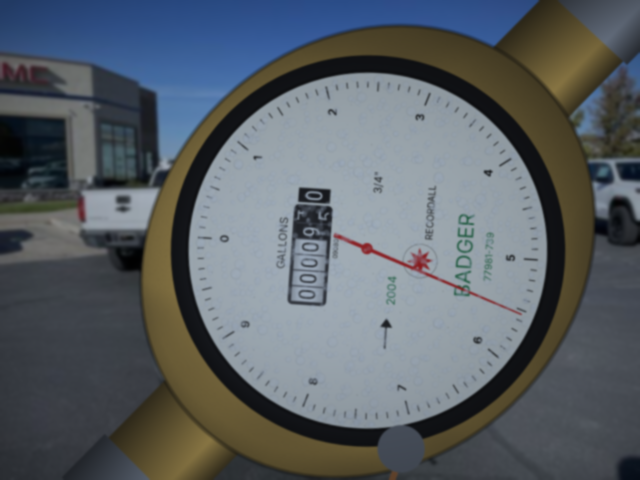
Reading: 945.5gal
